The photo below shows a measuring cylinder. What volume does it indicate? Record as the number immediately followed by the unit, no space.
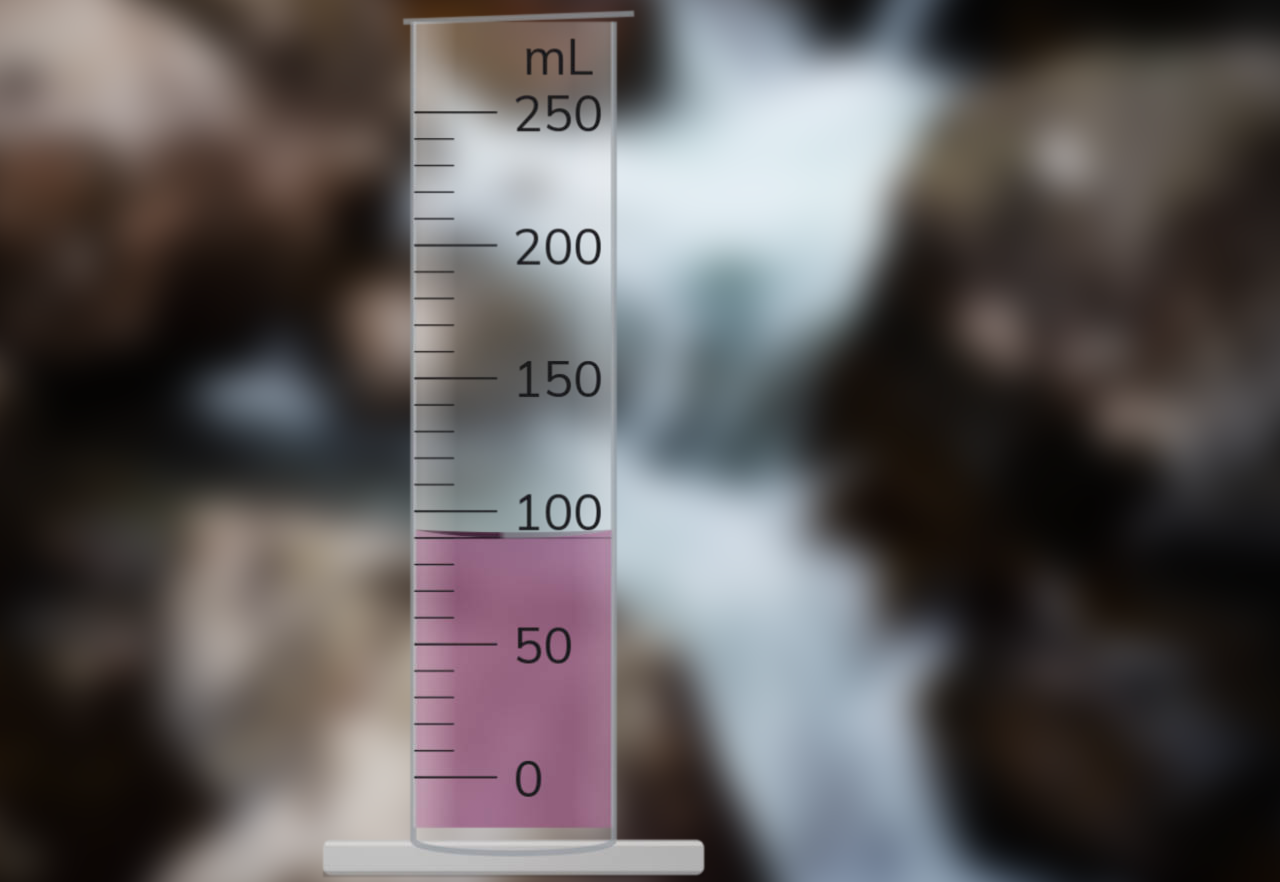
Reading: 90mL
